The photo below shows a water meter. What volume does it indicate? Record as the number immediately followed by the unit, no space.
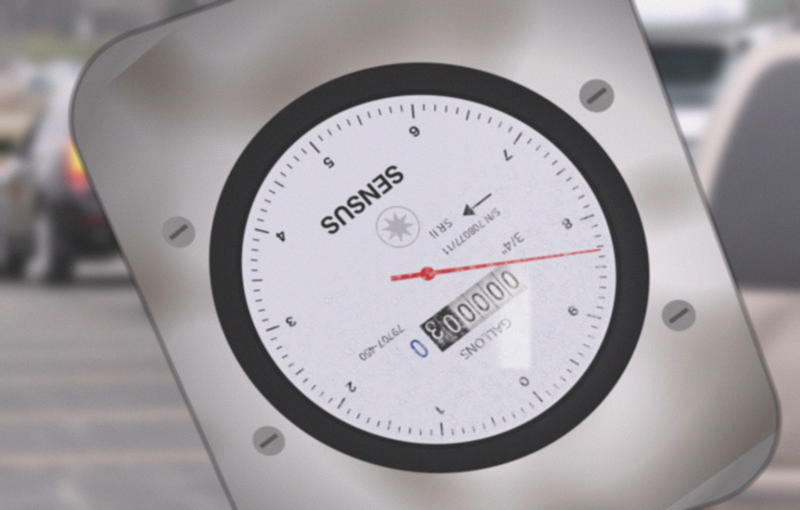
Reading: 28.3gal
